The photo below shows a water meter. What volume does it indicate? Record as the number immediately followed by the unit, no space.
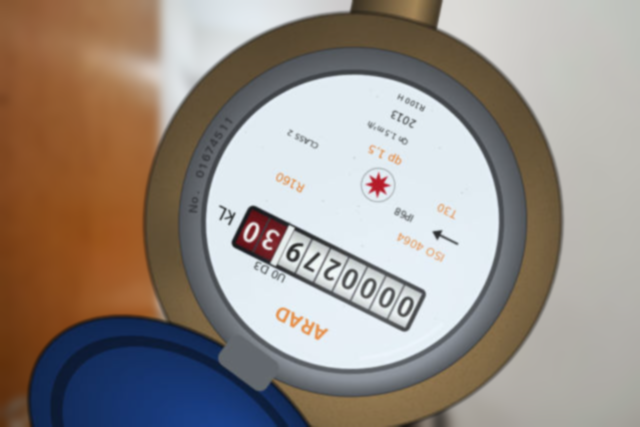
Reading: 279.30kL
